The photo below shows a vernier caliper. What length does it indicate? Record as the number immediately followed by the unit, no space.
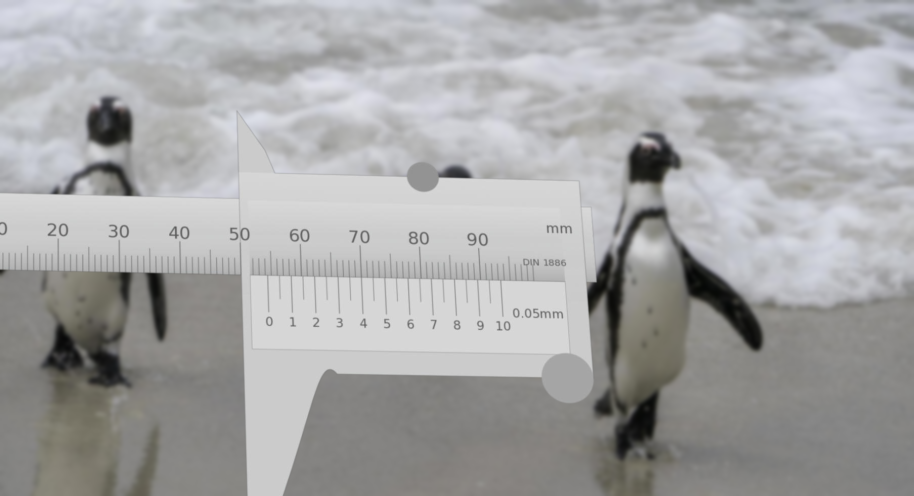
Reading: 54.4mm
